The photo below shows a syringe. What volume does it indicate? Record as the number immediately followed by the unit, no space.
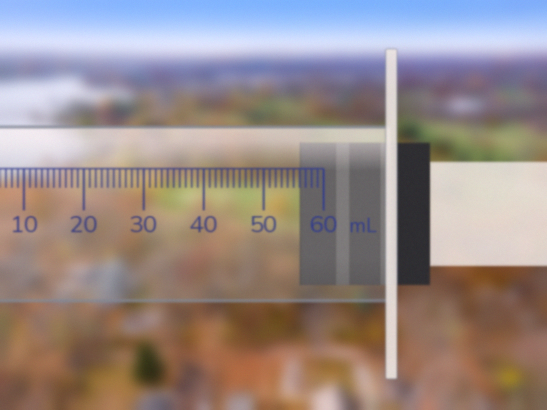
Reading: 56mL
